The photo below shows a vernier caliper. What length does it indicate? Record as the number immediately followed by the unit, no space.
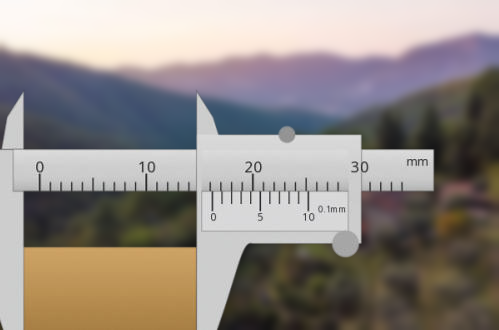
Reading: 16.2mm
